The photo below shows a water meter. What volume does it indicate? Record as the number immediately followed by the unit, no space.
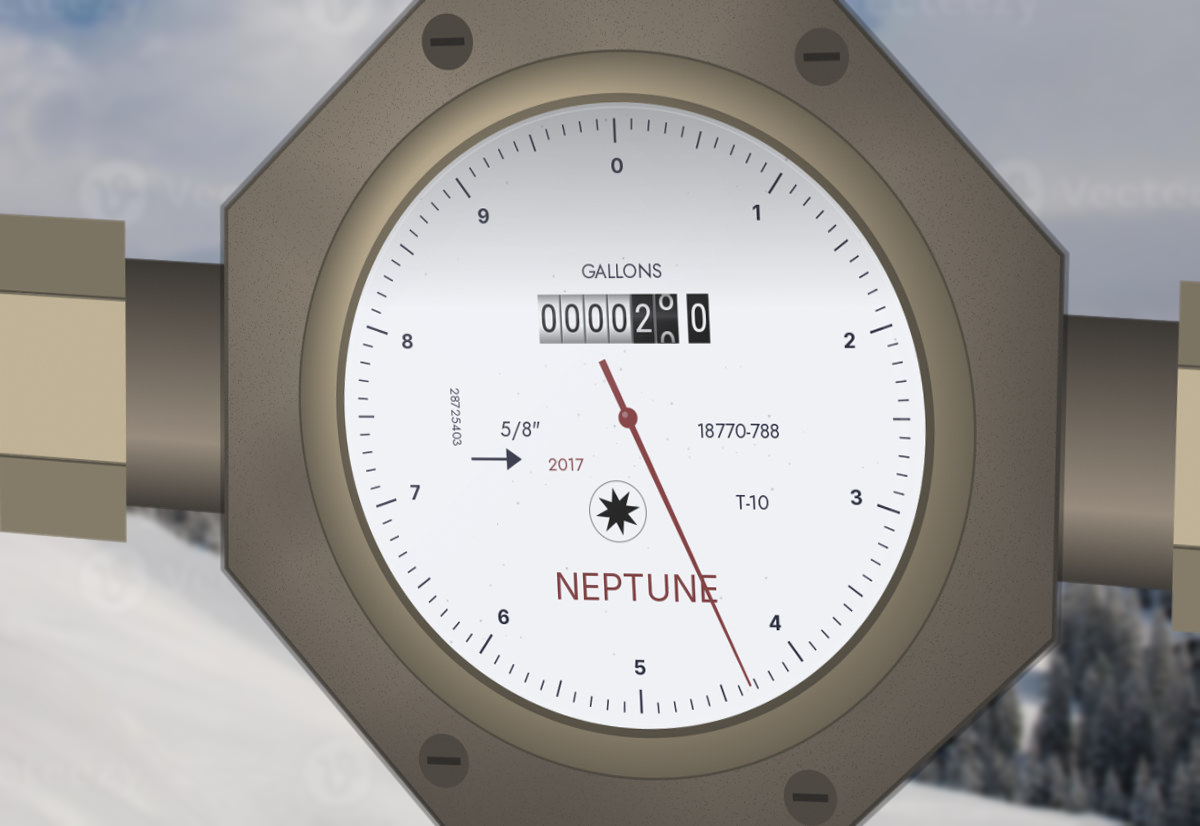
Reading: 284.3gal
